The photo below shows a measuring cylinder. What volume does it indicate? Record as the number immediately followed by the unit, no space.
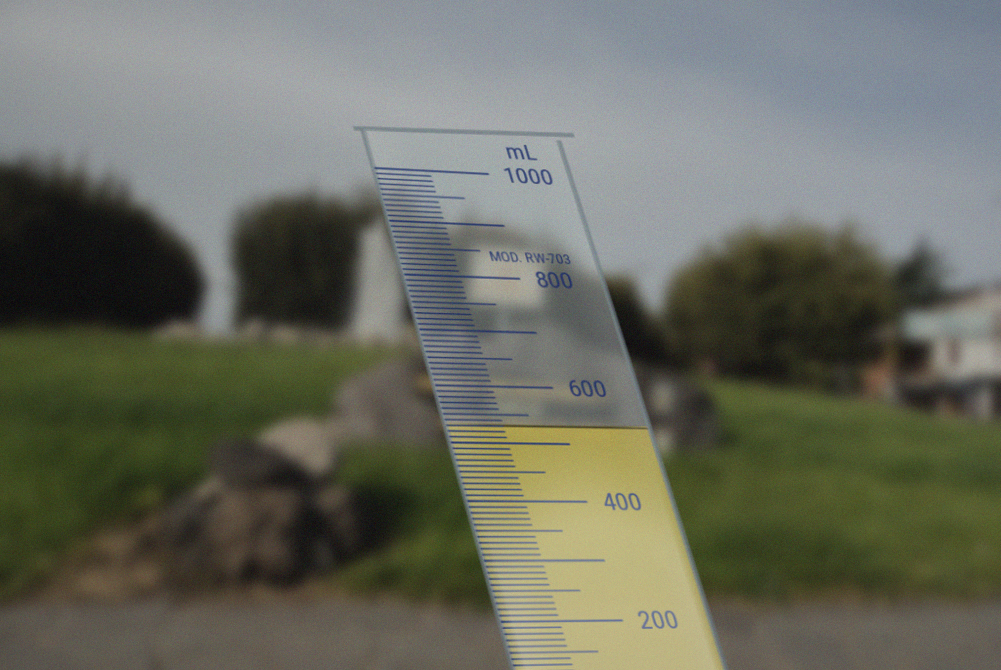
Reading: 530mL
